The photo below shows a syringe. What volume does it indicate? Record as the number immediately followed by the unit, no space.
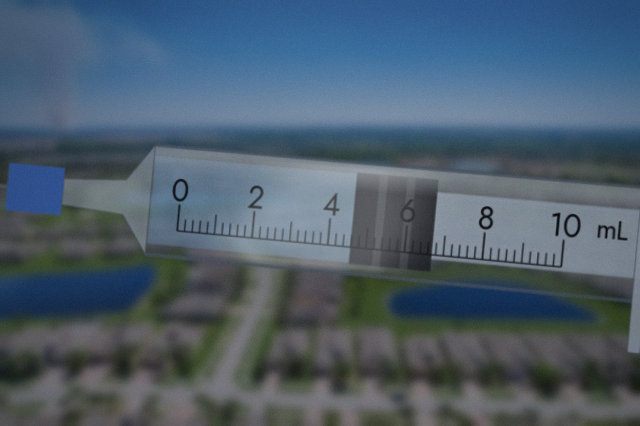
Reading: 4.6mL
